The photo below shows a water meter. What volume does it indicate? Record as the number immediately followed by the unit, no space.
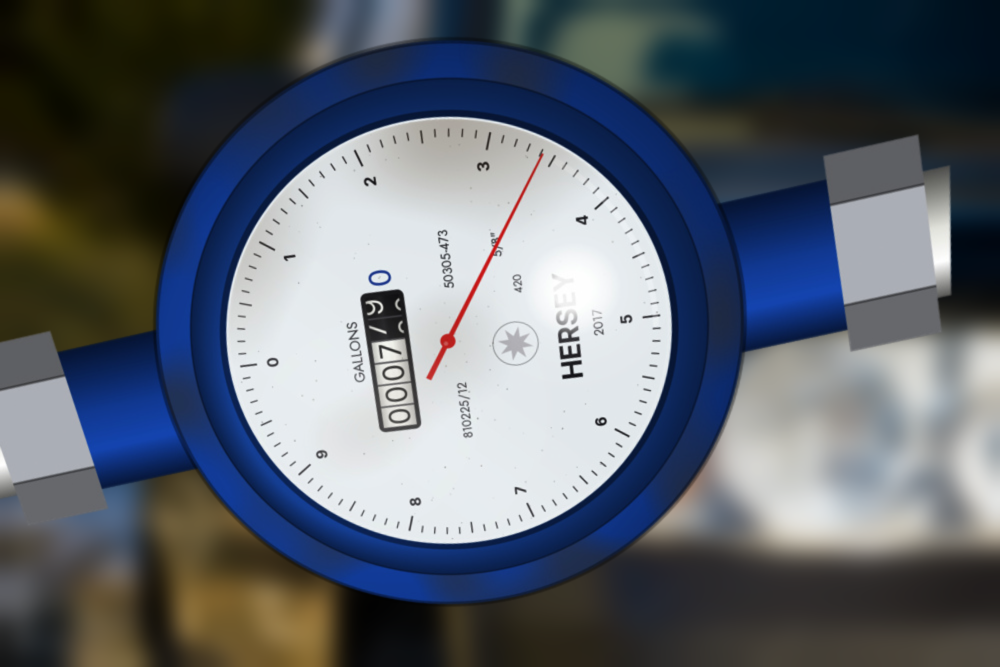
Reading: 7793.4gal
